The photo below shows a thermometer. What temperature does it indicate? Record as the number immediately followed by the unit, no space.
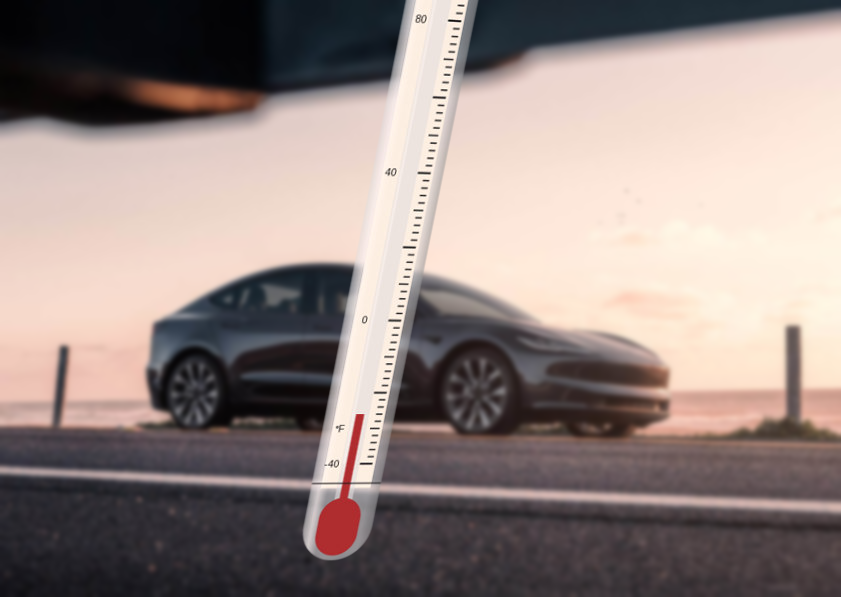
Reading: -26°F
